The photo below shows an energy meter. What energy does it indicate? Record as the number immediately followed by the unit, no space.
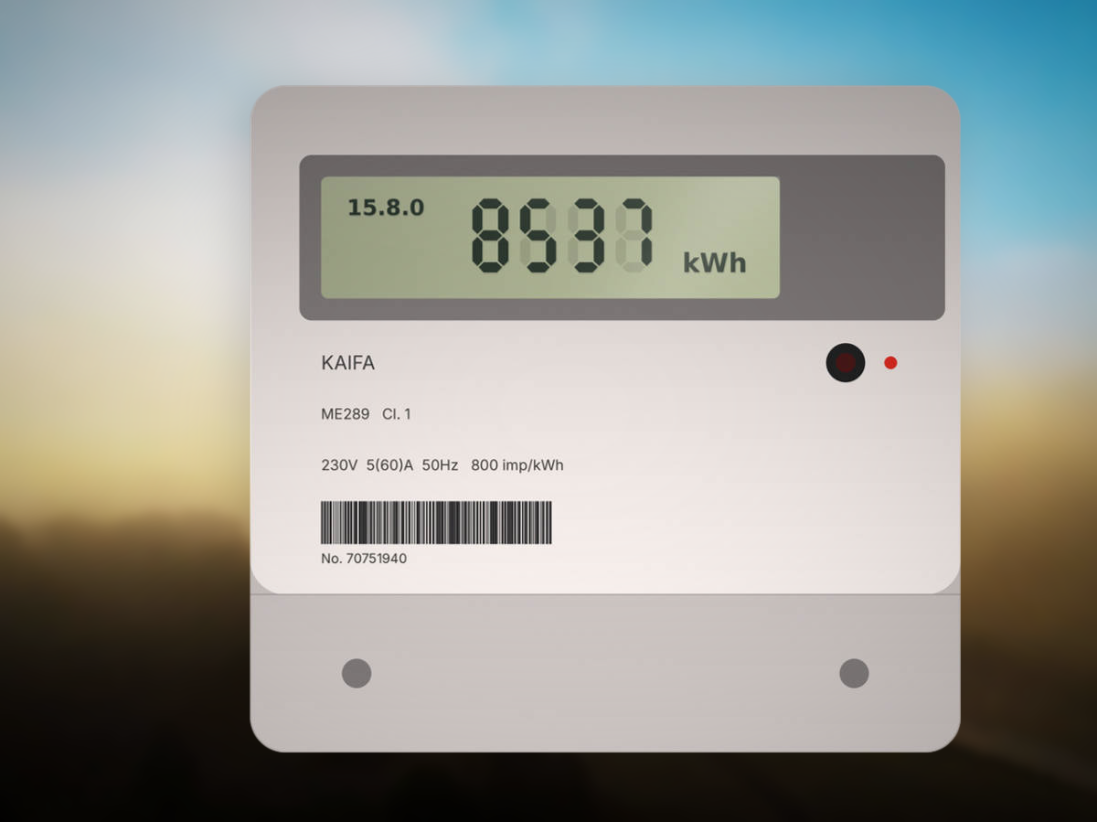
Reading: 8537kWh
